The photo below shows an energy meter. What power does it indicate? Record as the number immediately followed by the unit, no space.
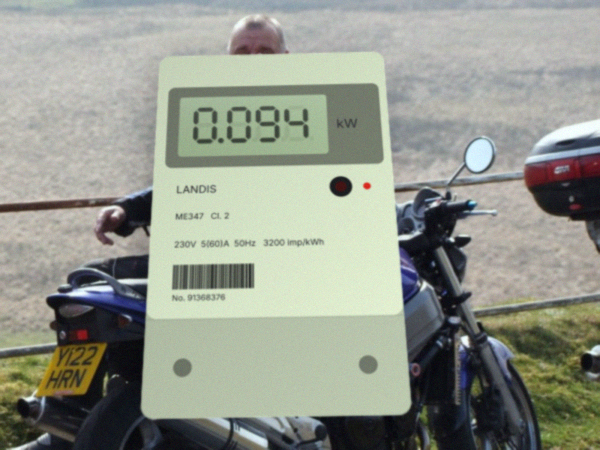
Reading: 0.094kW
